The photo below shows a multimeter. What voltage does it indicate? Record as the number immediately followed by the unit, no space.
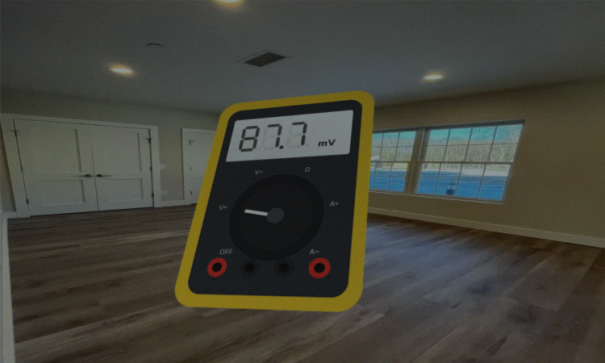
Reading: 87.7mV
